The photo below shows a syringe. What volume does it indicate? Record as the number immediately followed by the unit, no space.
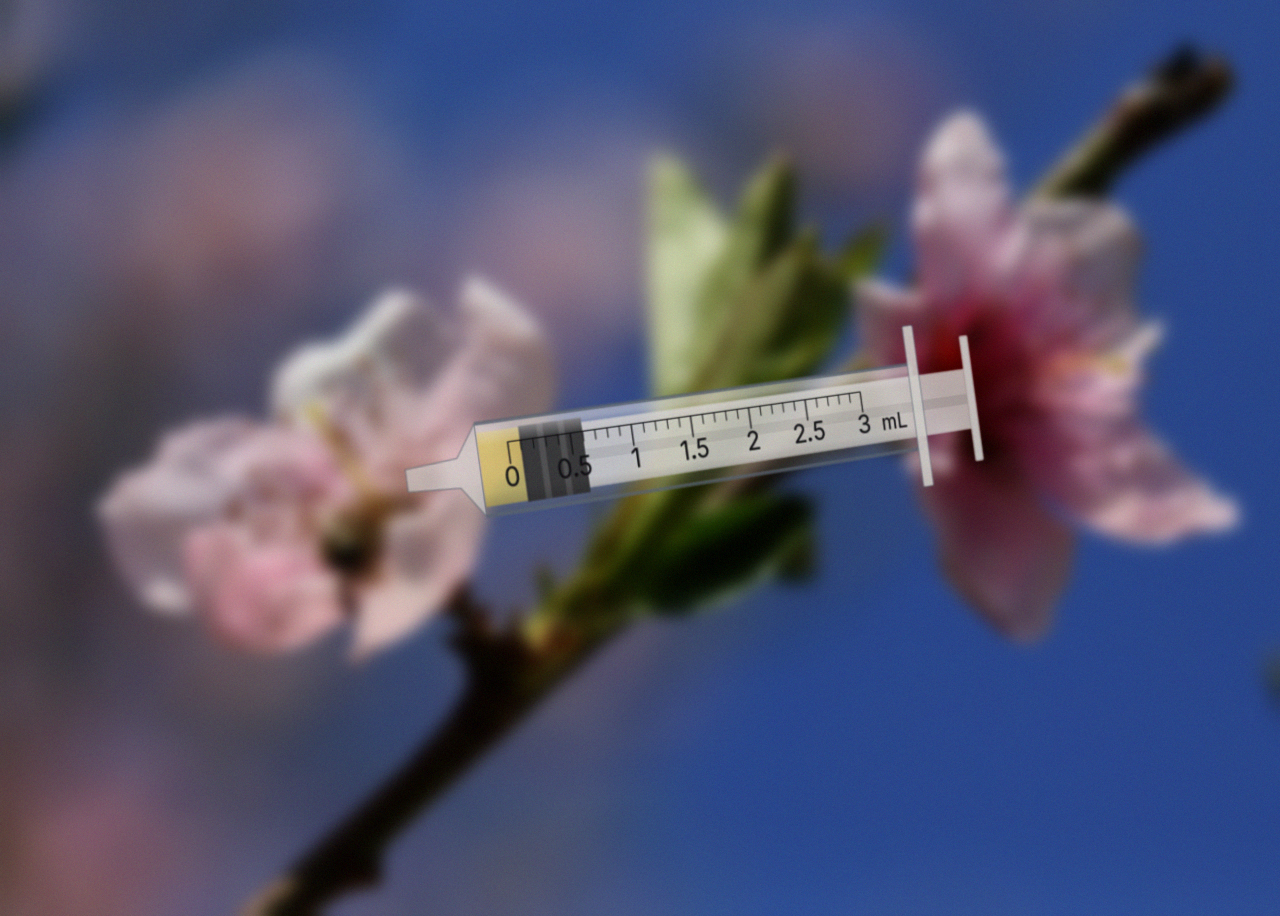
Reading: 0.1mL
